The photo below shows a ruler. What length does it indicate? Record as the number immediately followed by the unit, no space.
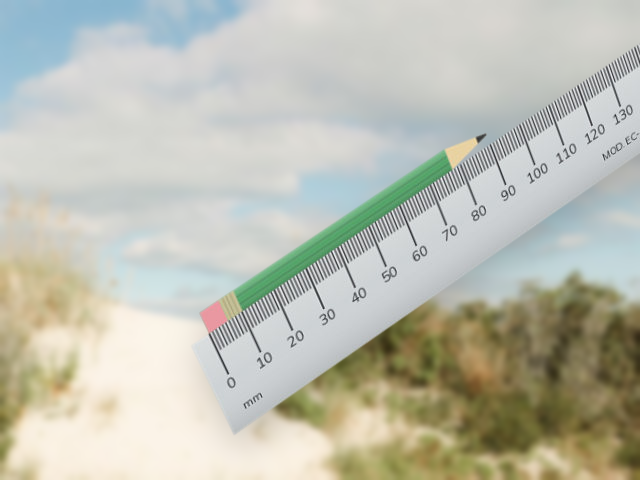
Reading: 90mm
